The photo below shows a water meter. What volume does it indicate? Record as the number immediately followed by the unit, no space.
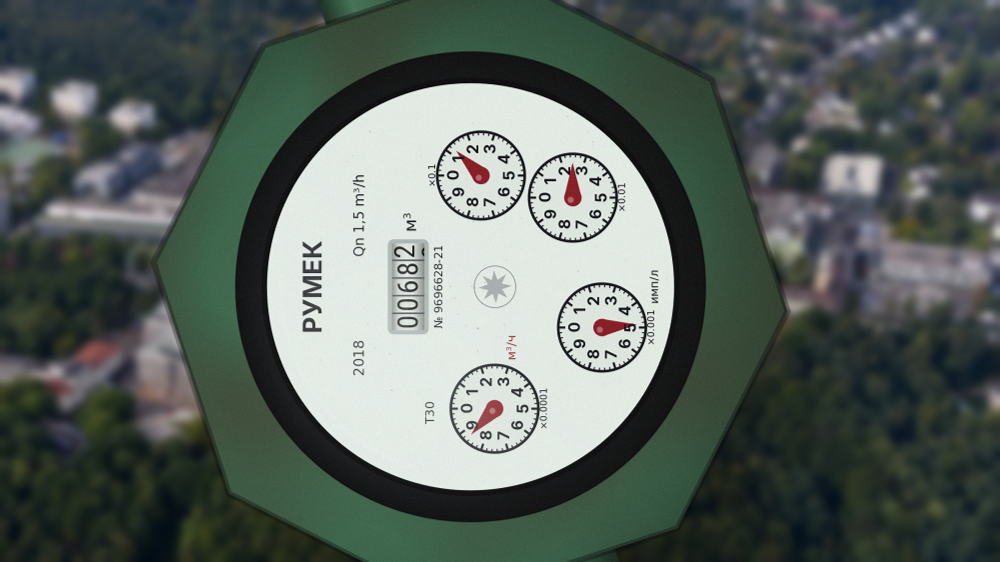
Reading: 682.1248m³
